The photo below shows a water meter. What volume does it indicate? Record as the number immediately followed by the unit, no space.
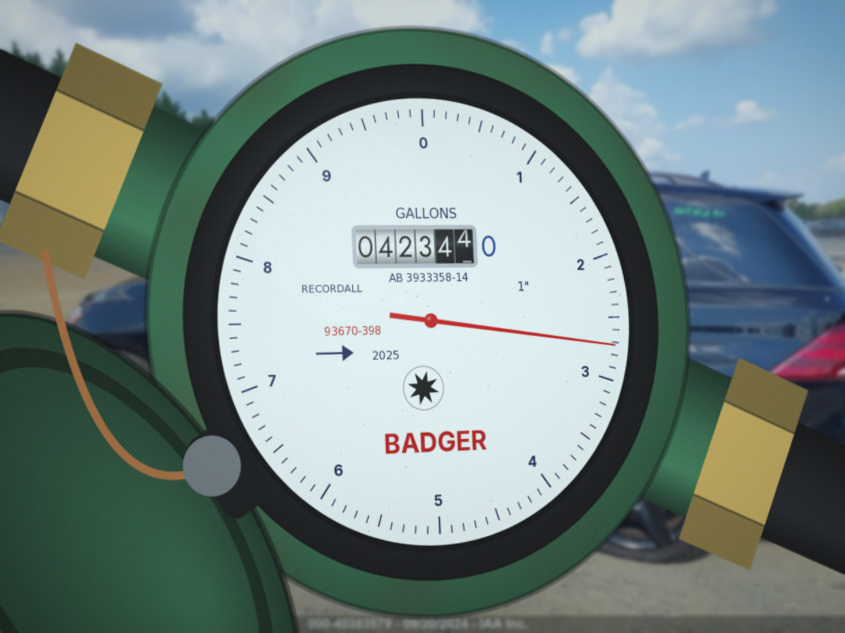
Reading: 423442.7gal
